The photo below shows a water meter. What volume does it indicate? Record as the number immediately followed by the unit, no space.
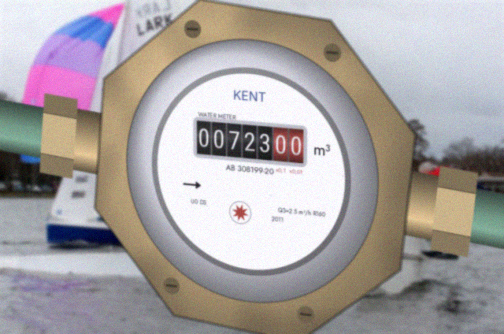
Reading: 723.00m³
